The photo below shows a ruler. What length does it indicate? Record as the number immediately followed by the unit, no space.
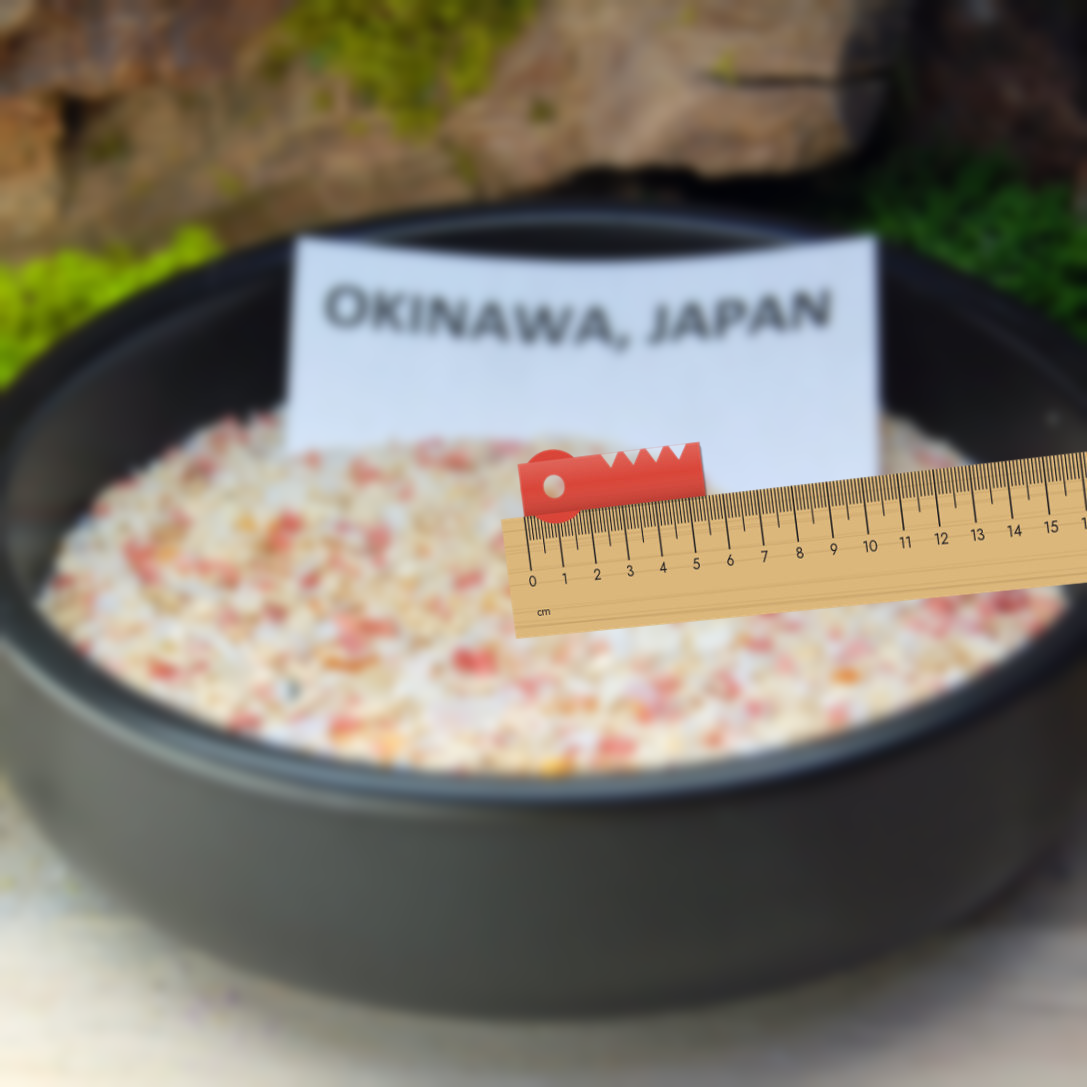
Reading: 5.5cm
